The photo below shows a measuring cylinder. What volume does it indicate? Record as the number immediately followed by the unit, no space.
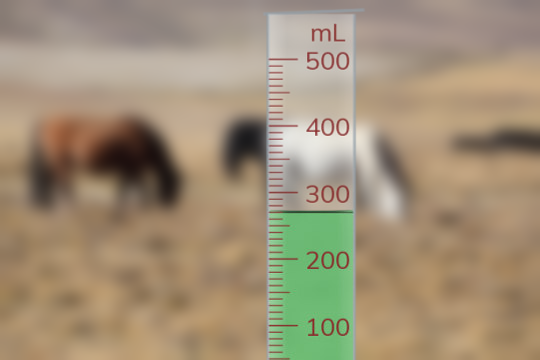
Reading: 270mL
